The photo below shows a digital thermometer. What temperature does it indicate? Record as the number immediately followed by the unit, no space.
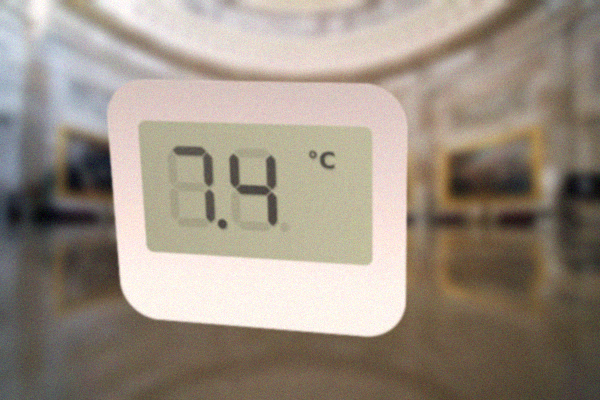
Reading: 7.4°C
